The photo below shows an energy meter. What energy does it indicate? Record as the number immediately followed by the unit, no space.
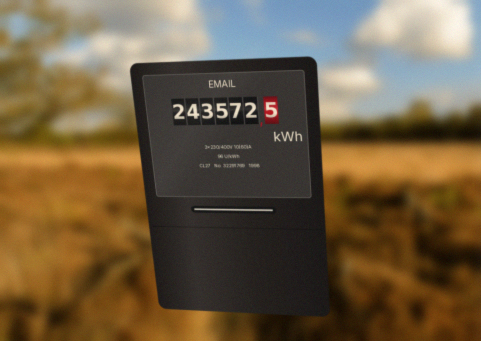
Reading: 243572.5kWh
